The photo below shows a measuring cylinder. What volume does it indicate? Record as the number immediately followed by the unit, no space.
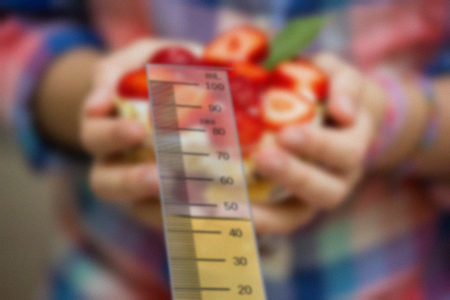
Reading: 45mL
